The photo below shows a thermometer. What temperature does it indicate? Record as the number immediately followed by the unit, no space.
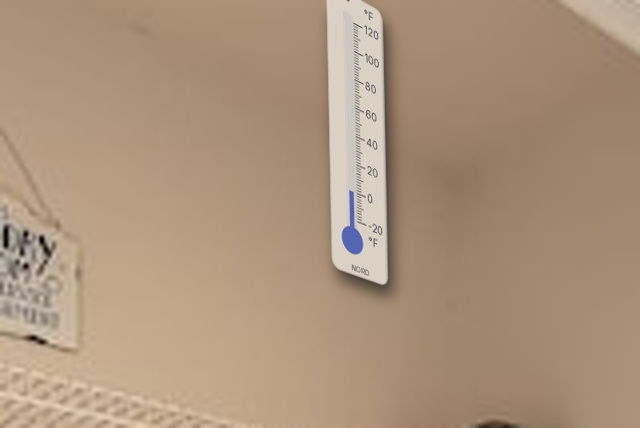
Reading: 0°F
